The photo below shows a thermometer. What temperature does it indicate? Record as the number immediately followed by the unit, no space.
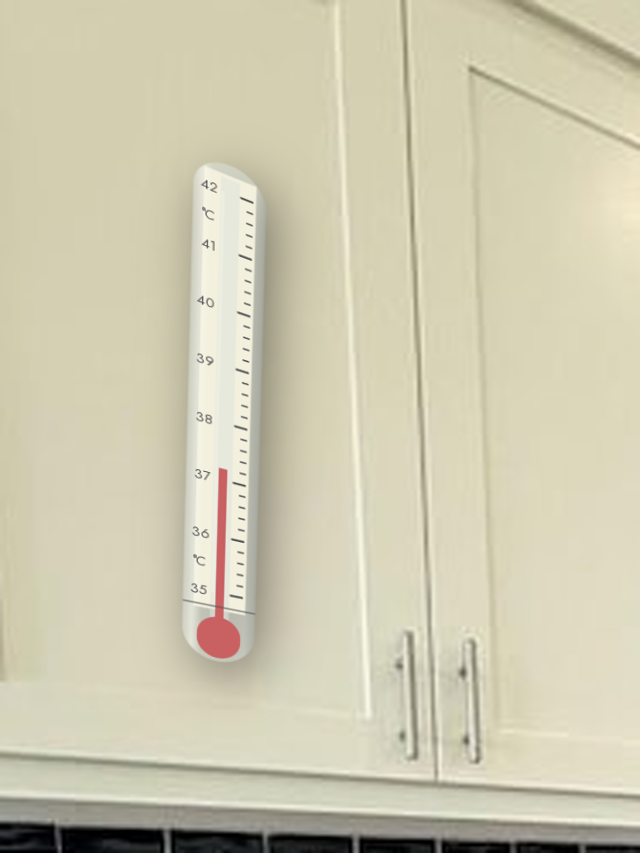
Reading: 37.2°C
